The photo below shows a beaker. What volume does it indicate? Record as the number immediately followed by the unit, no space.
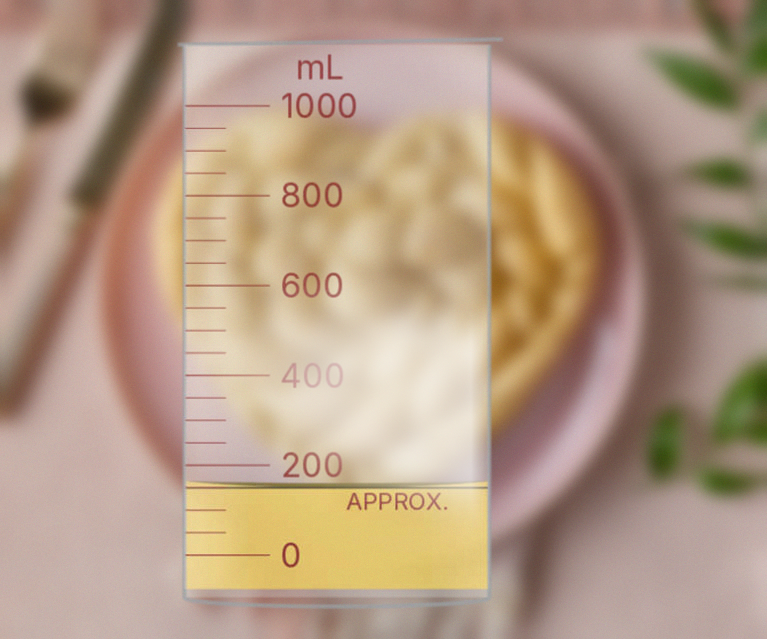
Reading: 150mL
